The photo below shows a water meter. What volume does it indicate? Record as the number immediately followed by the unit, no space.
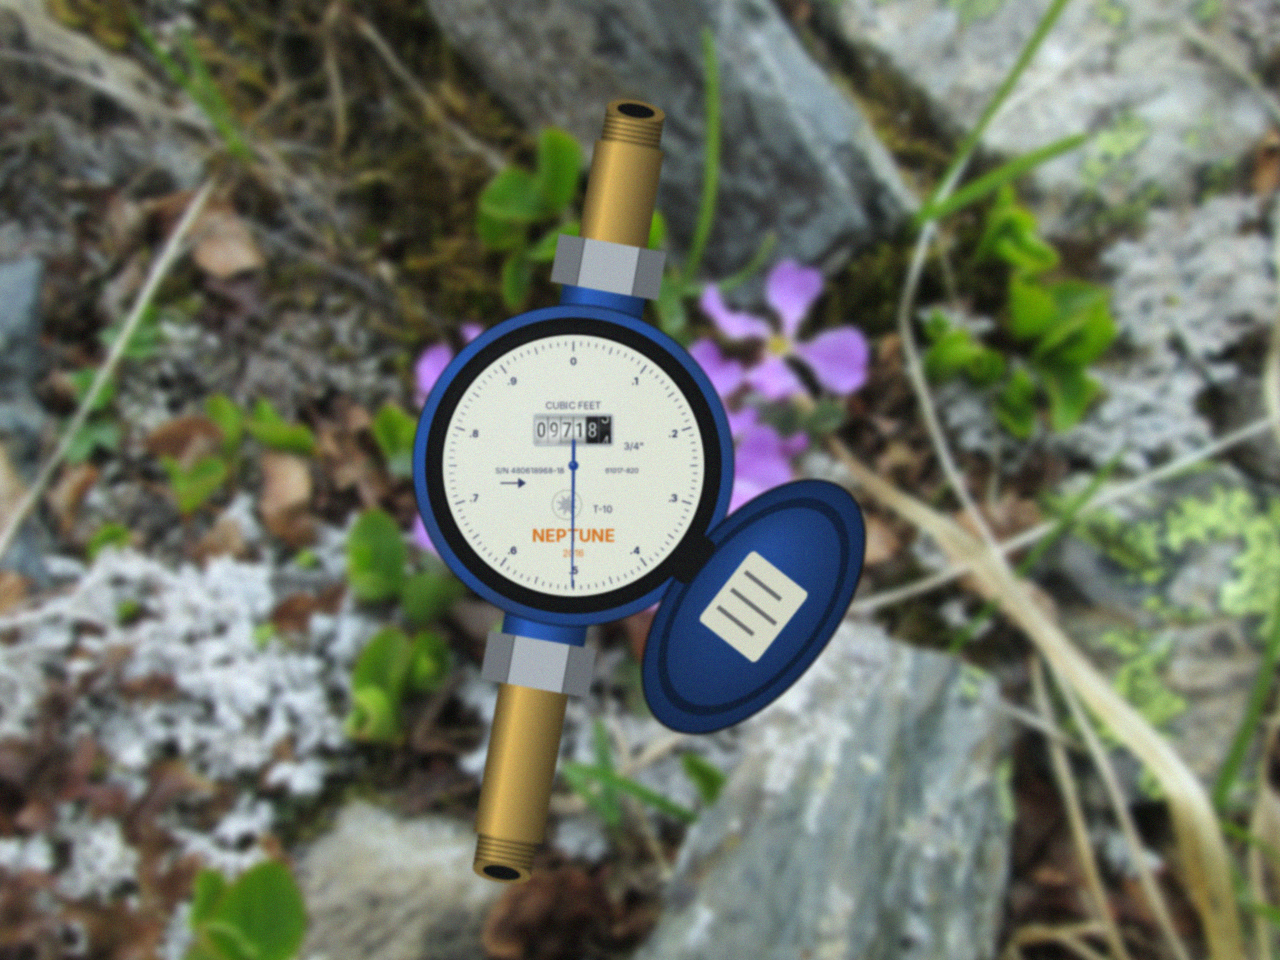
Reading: 97183.50ft³
